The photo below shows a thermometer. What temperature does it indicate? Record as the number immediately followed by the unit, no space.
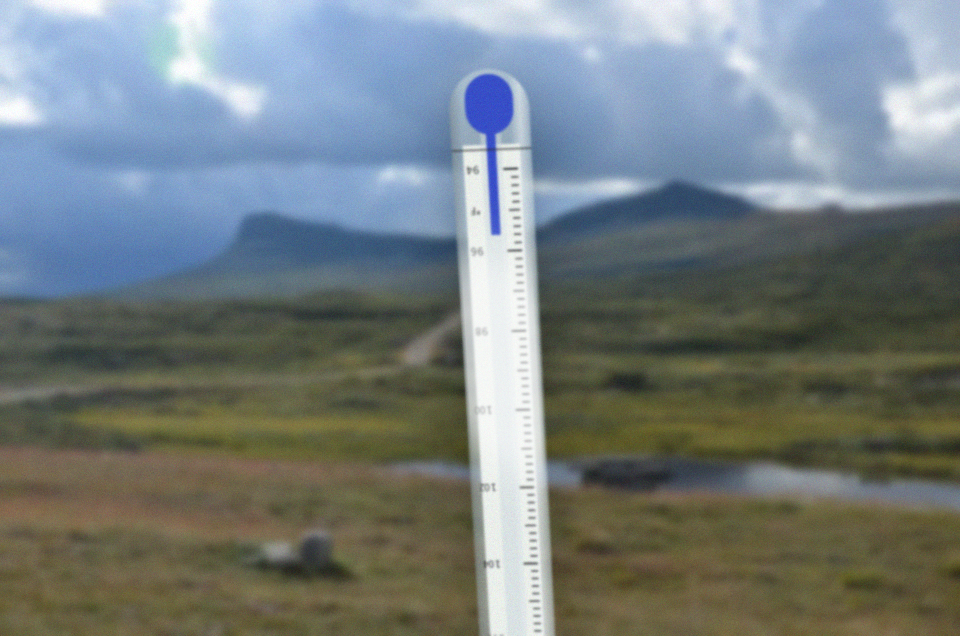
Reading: 95.6°F
